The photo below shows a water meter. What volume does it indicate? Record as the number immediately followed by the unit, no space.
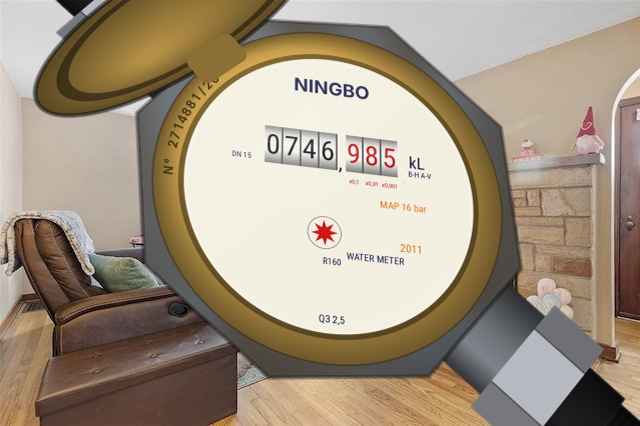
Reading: 746.985kL
